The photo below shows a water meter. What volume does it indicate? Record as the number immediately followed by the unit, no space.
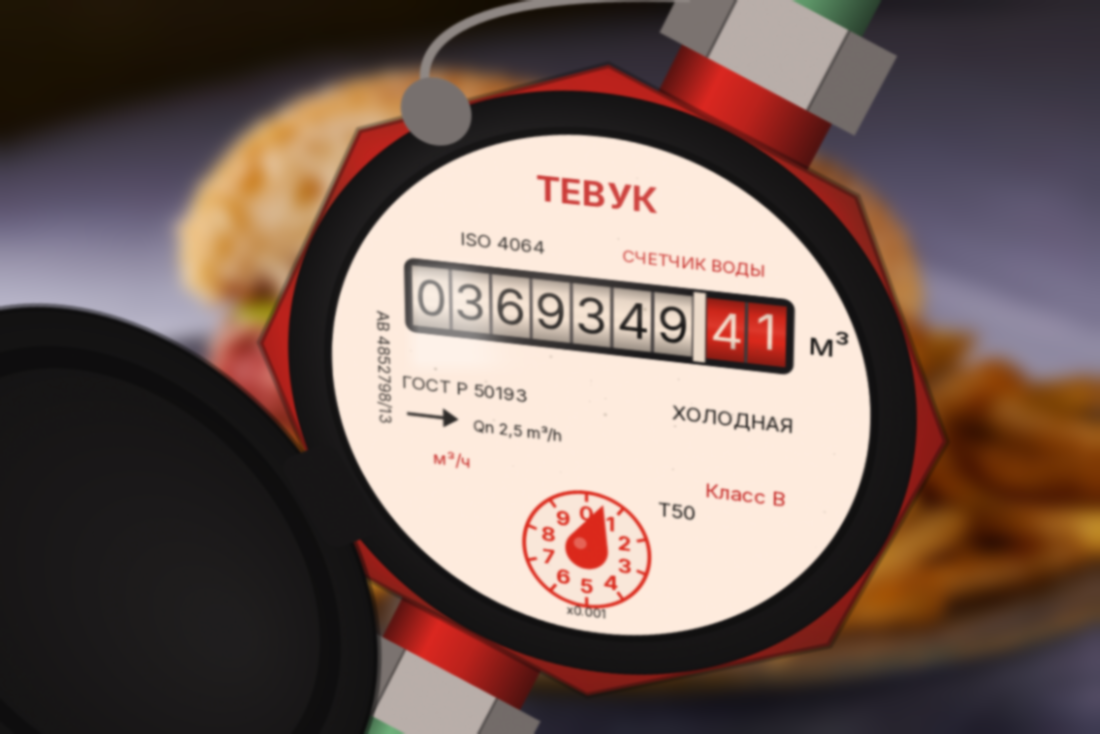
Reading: 369349.410m³
